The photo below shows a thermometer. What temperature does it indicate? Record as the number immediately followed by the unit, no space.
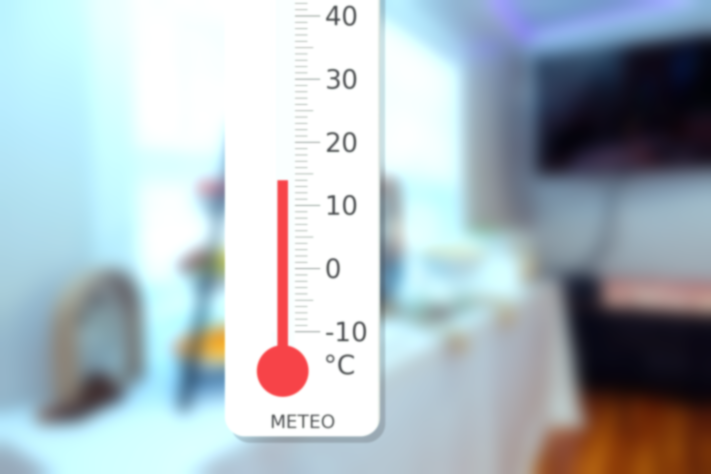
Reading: 14°C
